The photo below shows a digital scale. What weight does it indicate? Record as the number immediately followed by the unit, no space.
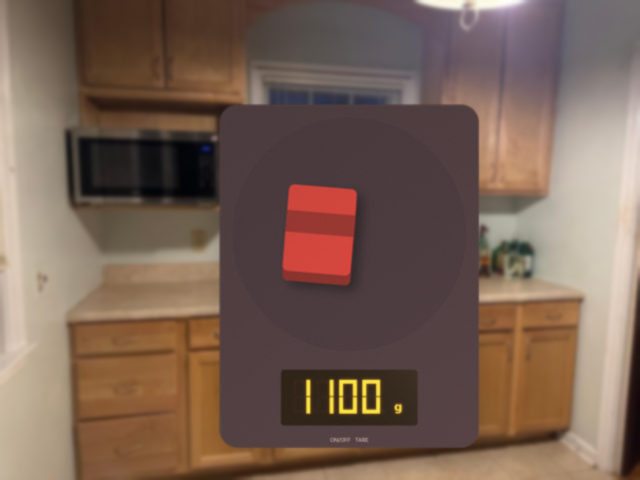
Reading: 1100g
